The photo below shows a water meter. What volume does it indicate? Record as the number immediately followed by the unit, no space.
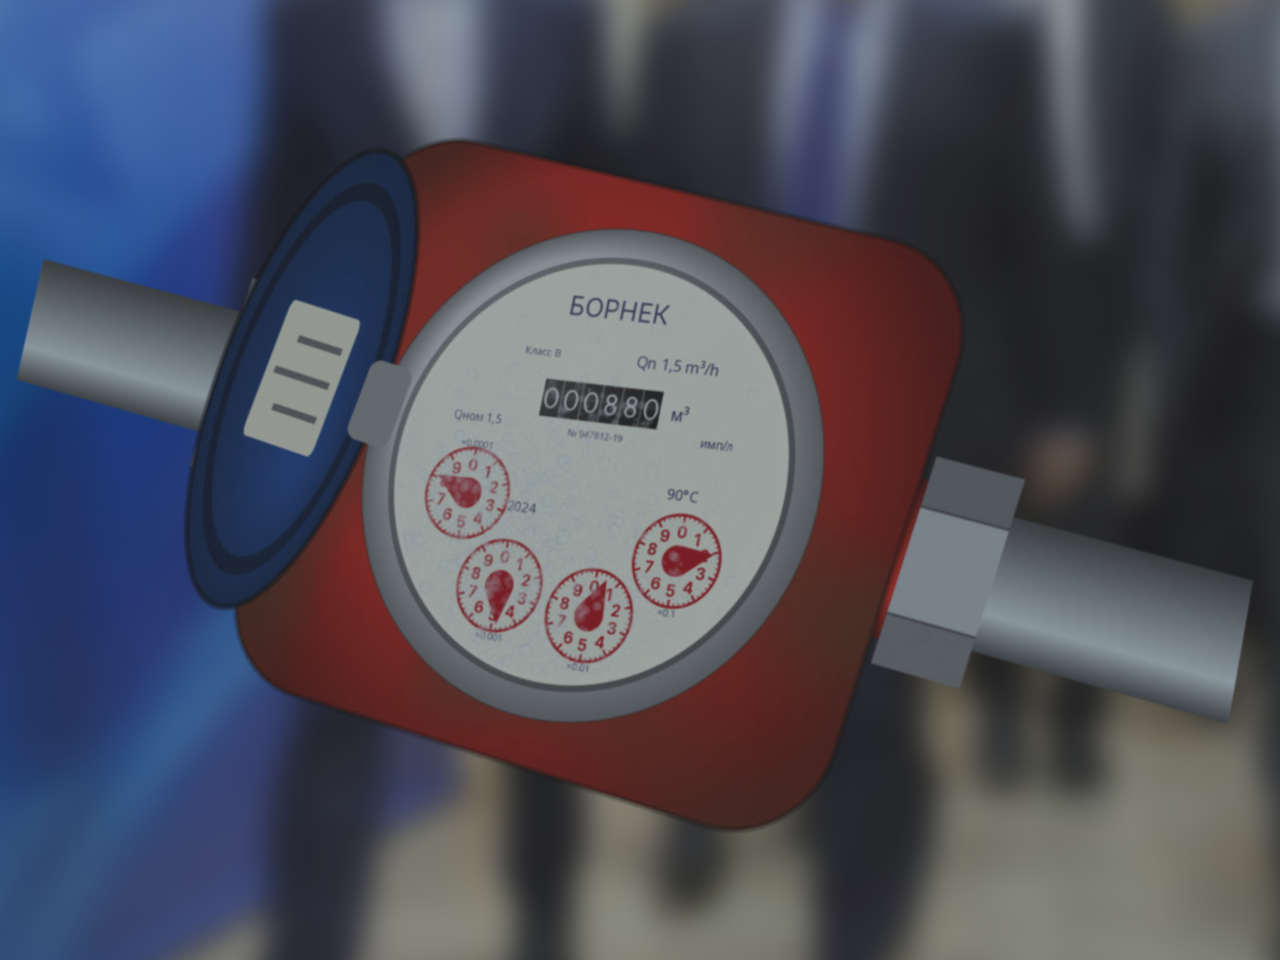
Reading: 880.2048m³
